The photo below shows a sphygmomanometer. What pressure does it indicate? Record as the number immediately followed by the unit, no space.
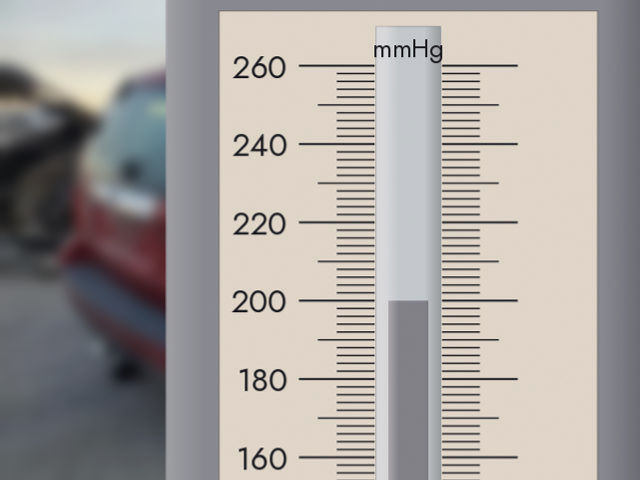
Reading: 200mmHg
